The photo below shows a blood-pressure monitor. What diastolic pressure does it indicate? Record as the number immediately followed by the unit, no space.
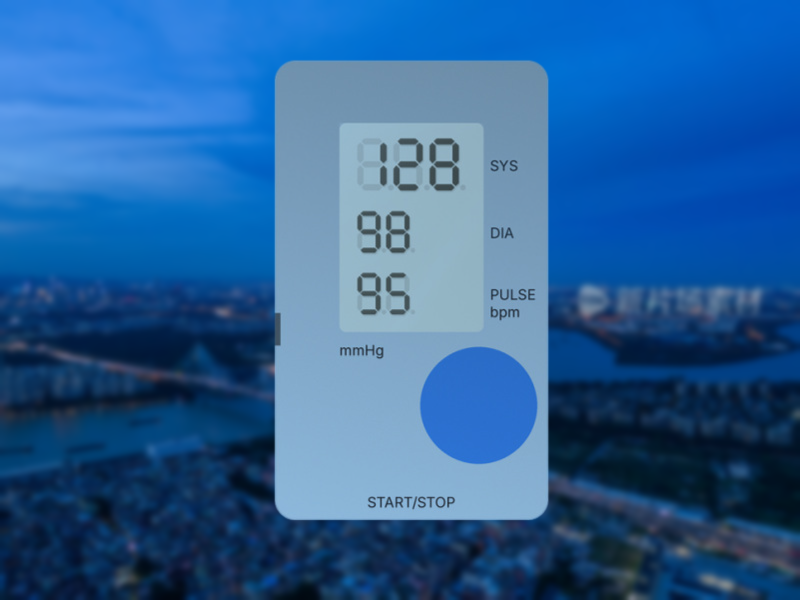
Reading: 98mmHg
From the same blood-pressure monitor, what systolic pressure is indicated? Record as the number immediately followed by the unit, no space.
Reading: 128mmHg
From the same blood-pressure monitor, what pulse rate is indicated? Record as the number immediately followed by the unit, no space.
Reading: 95bpm
